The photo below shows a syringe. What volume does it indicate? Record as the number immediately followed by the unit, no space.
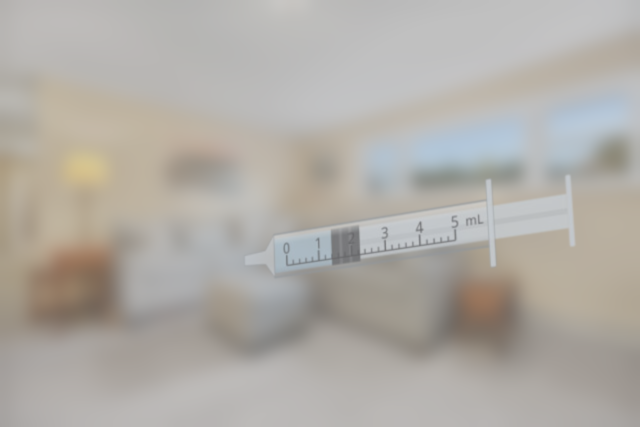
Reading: 1.4mL
